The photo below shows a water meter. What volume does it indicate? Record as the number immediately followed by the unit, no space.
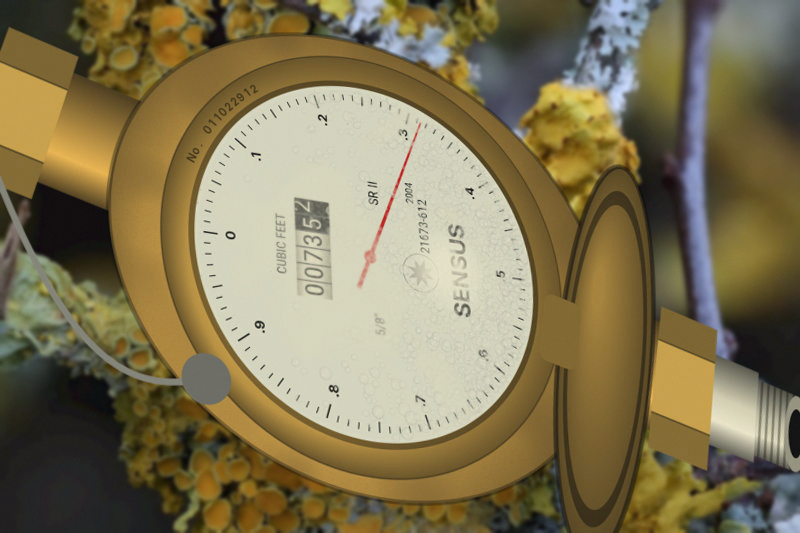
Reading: 7352.31ft³
